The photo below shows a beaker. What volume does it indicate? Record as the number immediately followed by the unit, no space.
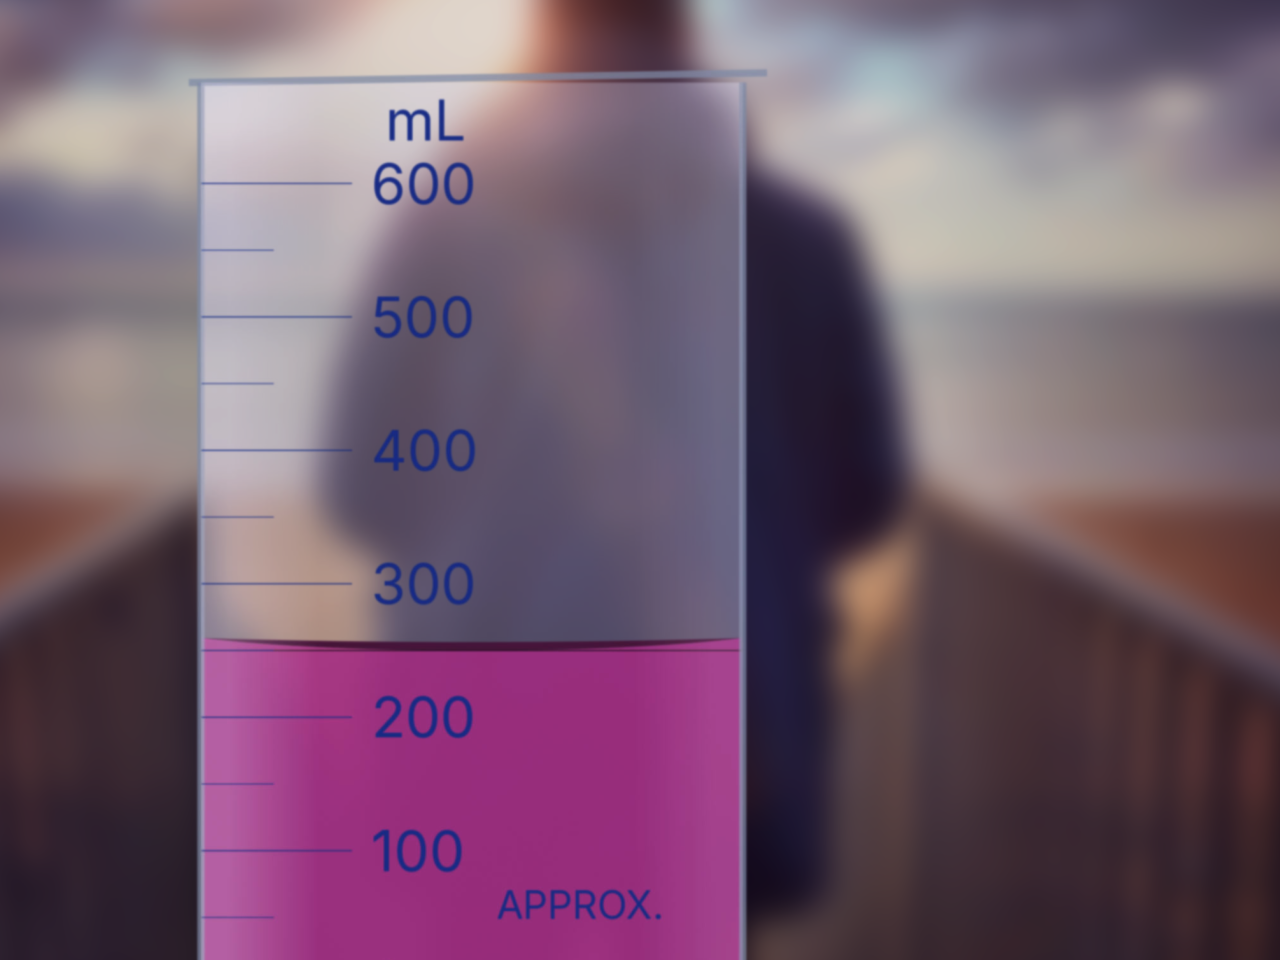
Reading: 250mL
